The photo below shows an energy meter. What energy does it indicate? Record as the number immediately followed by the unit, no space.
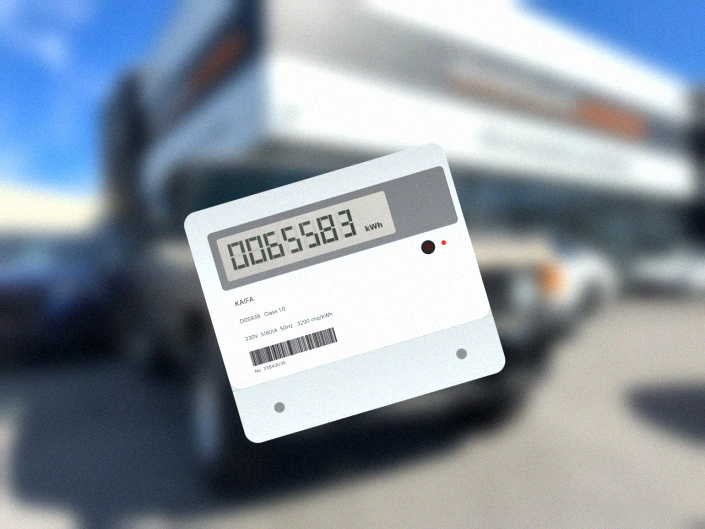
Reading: 65583kWh
